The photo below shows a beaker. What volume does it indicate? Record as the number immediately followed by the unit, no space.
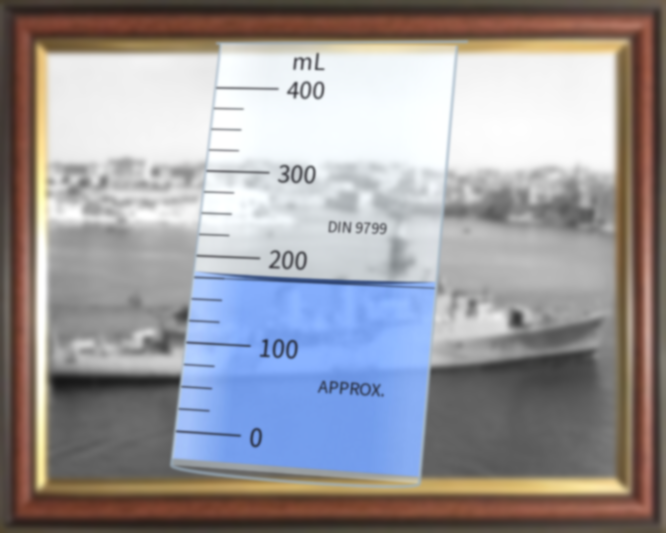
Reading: 175mL
